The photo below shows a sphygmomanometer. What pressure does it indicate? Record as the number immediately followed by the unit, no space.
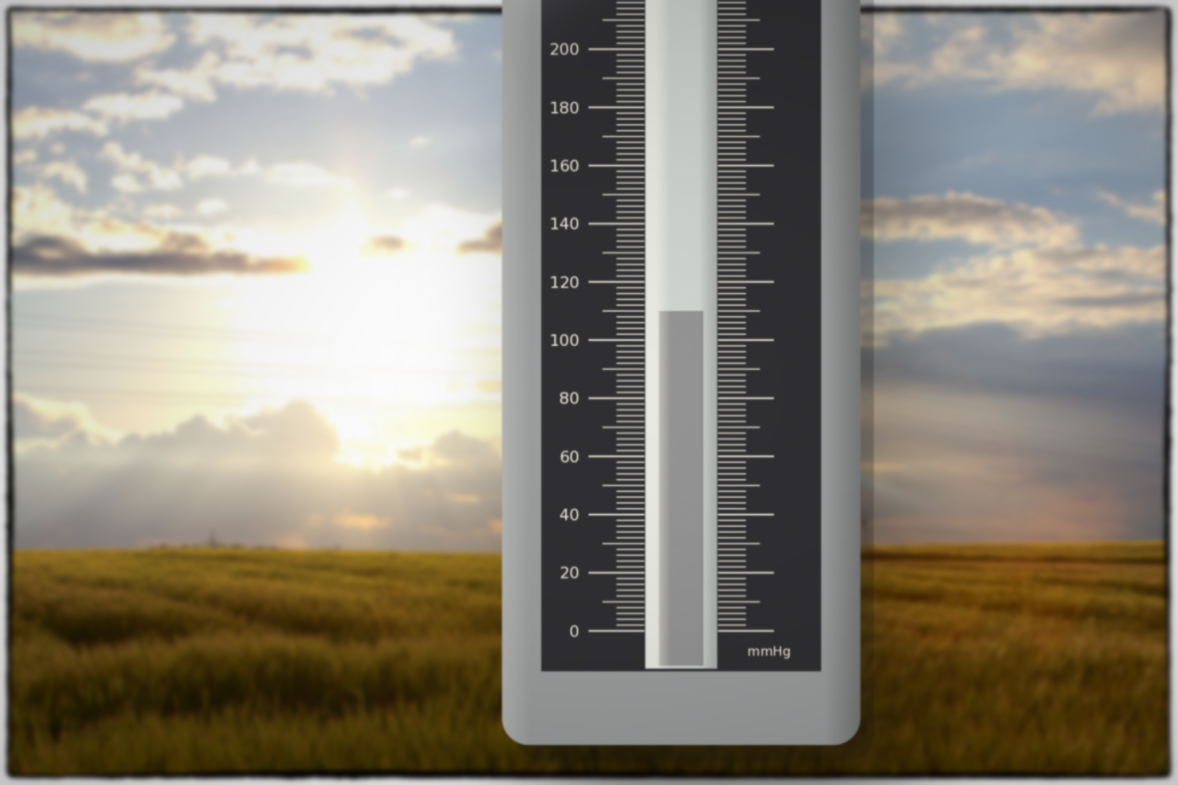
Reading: 110mmHg
